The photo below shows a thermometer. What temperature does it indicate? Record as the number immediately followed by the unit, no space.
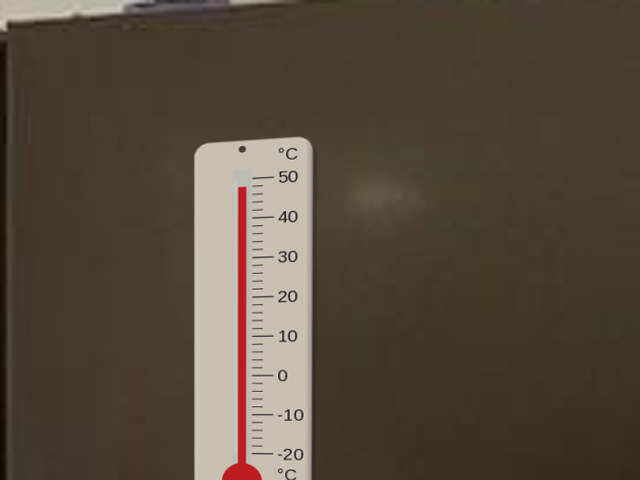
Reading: 48°C
